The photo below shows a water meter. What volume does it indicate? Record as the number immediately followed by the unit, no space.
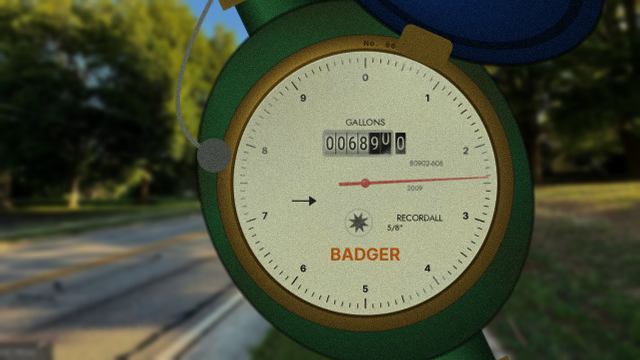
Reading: 68902.4gal
